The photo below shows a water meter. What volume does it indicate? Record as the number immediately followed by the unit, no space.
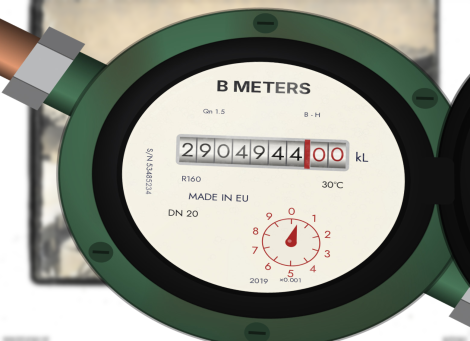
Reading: 2904944.000kL
